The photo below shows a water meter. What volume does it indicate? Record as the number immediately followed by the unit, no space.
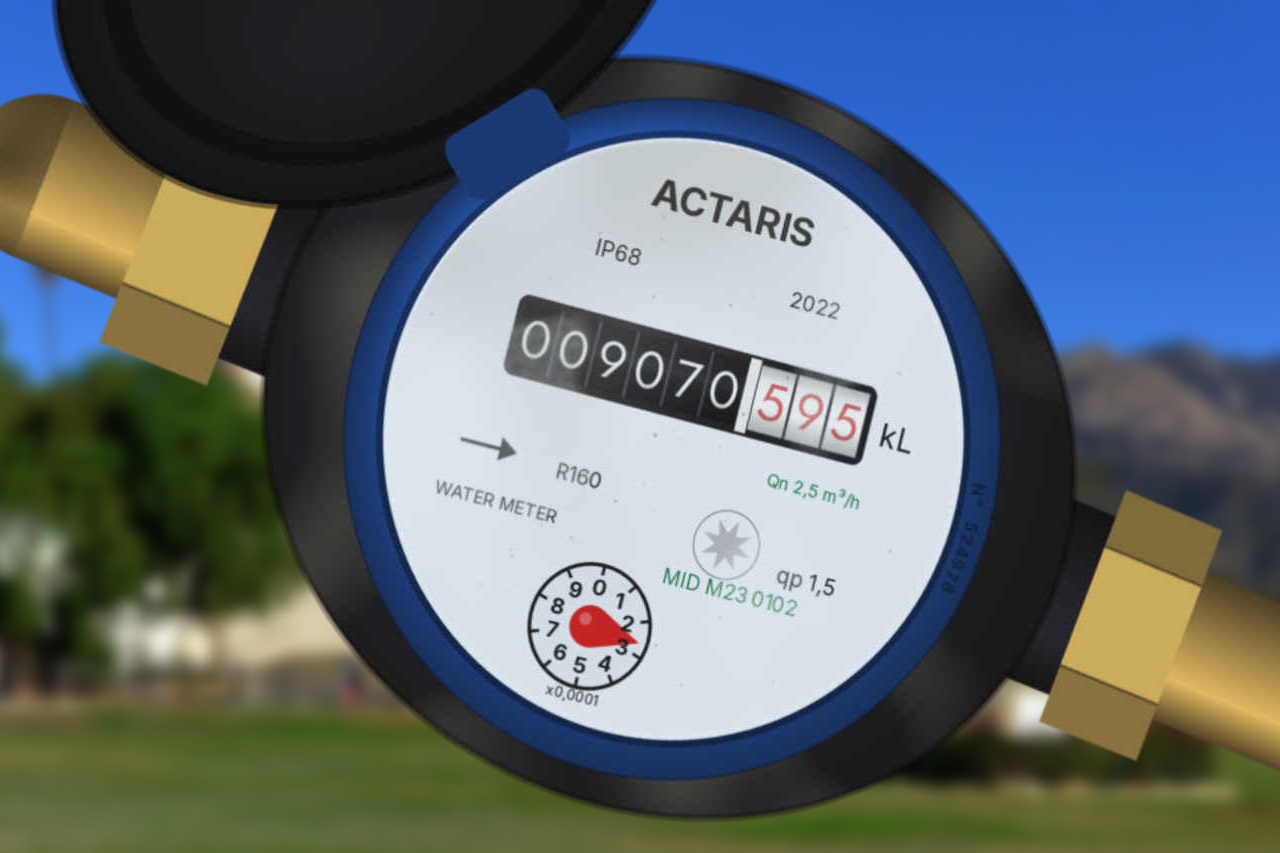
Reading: 9070.5952kL
